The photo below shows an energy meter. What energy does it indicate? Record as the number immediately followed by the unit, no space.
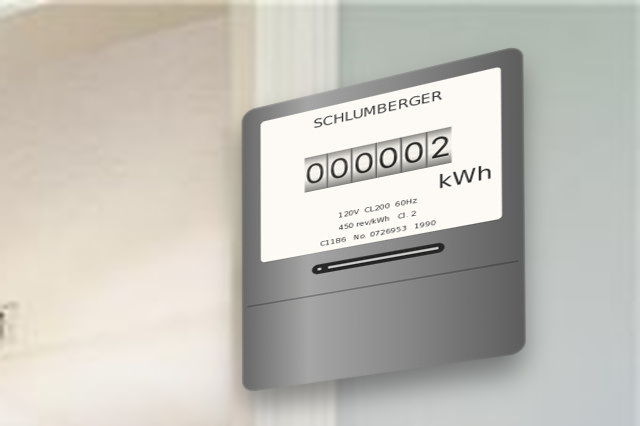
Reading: 2kWh
